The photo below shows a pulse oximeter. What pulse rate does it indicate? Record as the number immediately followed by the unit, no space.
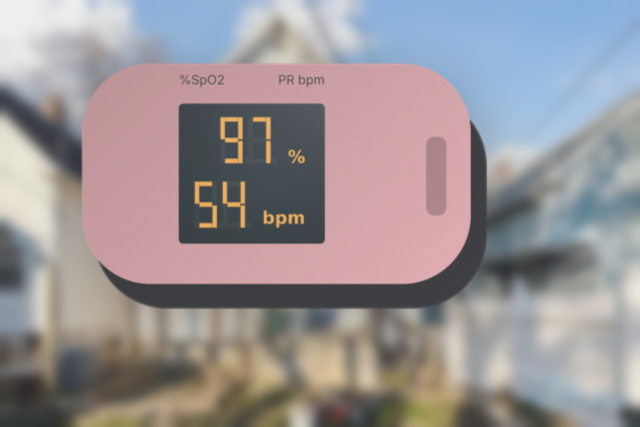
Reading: 54bpm
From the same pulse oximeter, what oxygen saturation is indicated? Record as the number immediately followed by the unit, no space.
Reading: 97%
